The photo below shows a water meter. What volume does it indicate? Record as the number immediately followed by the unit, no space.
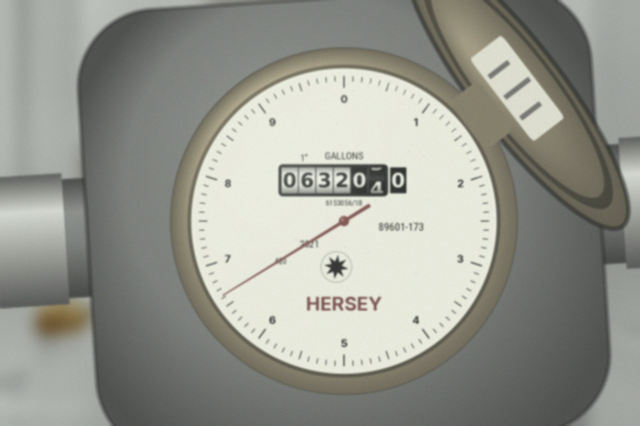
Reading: 632036.6gal
